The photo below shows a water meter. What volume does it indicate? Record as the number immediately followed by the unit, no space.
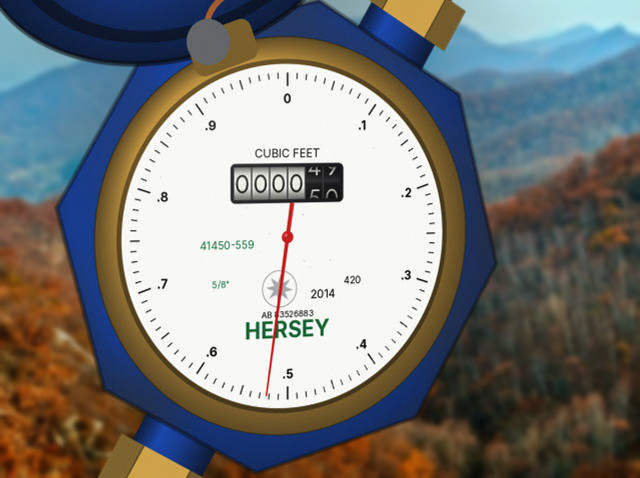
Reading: 49.52ft³
